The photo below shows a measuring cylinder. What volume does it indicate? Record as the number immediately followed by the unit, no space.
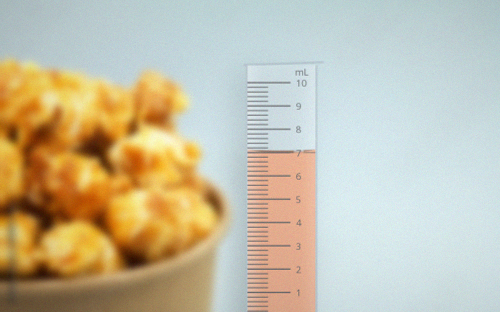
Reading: 7mL
